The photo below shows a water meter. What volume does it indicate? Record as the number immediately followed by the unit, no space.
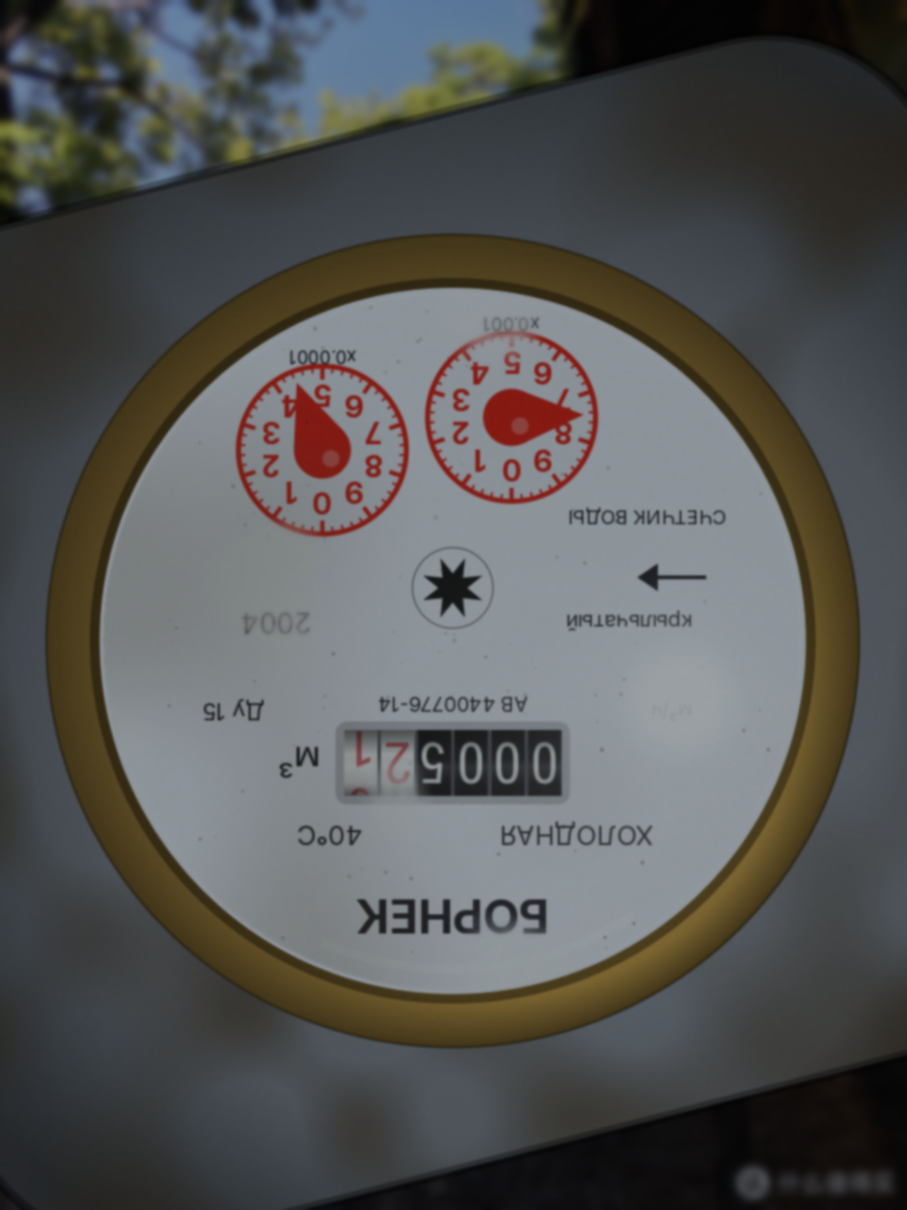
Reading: 5.2074m³
